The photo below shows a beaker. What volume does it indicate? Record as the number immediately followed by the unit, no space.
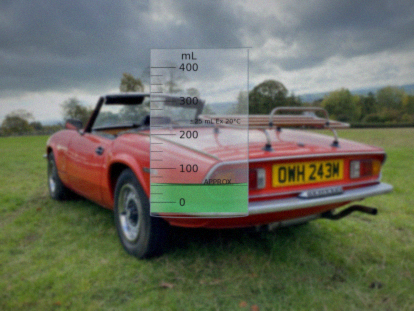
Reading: 50mL
